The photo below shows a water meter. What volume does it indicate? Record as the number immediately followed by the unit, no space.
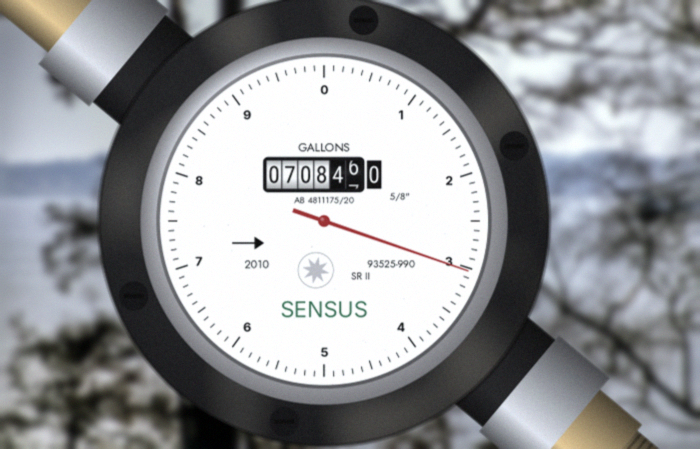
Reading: 708463.0gal
